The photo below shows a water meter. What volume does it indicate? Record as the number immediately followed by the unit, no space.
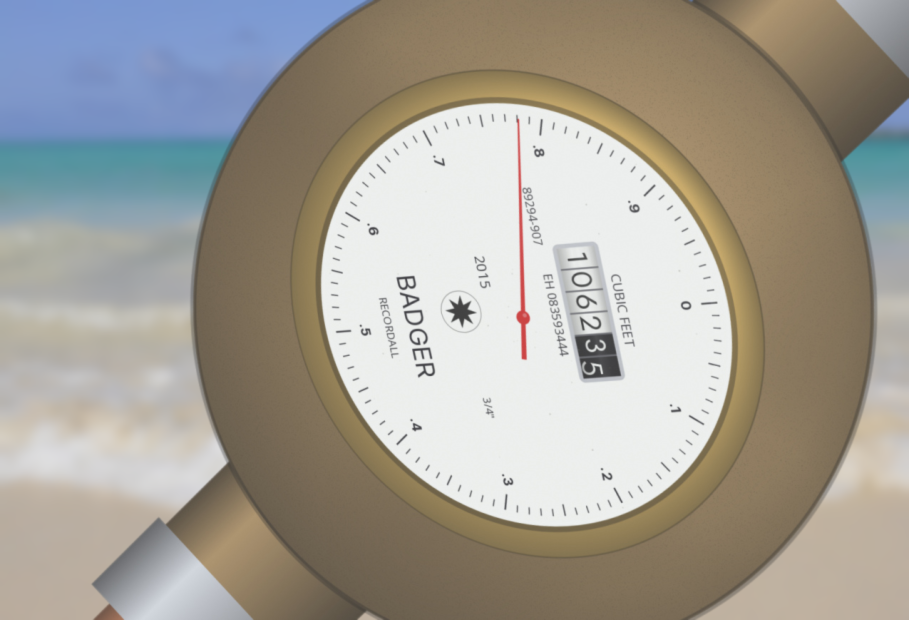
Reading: 106234.78ft³
